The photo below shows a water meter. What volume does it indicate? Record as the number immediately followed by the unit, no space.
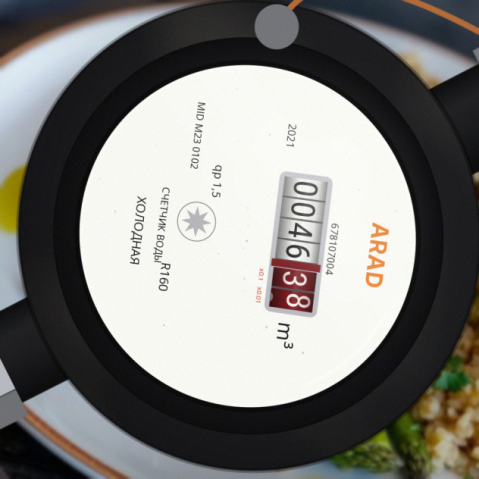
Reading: 46.38m³
